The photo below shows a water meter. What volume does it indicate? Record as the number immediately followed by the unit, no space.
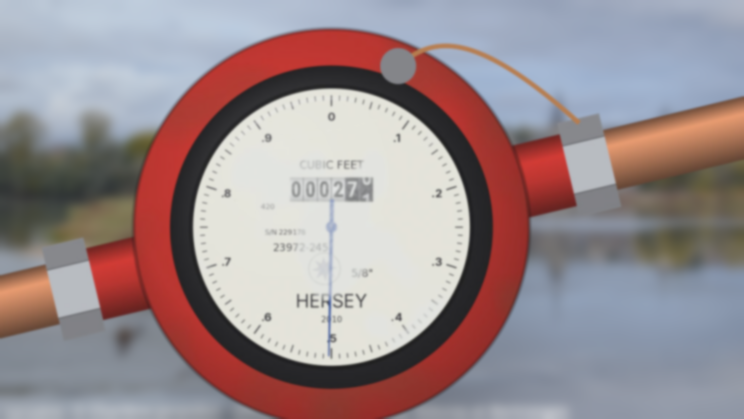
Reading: 270.50ft³
